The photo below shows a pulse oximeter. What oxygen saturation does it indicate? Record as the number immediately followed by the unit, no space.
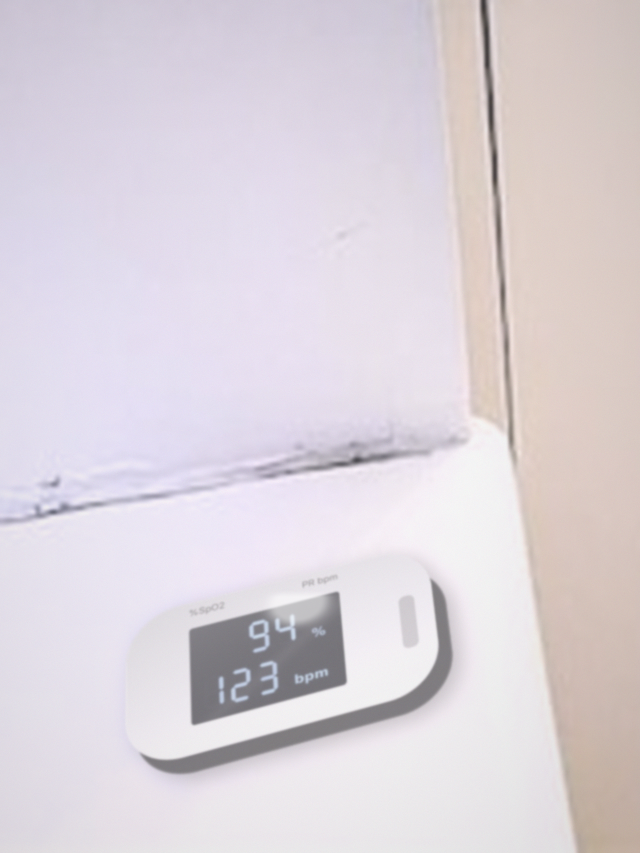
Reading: 94%
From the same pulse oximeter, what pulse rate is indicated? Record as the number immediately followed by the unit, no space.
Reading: 123bpm
